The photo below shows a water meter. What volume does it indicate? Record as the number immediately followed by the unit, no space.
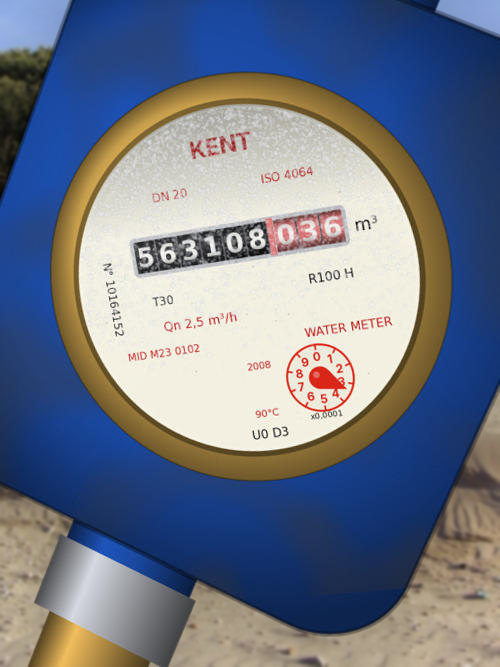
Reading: 563108.0363m³
